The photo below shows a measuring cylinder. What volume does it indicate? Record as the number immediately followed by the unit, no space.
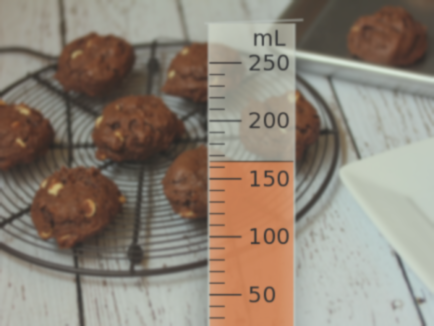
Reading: 165mL
